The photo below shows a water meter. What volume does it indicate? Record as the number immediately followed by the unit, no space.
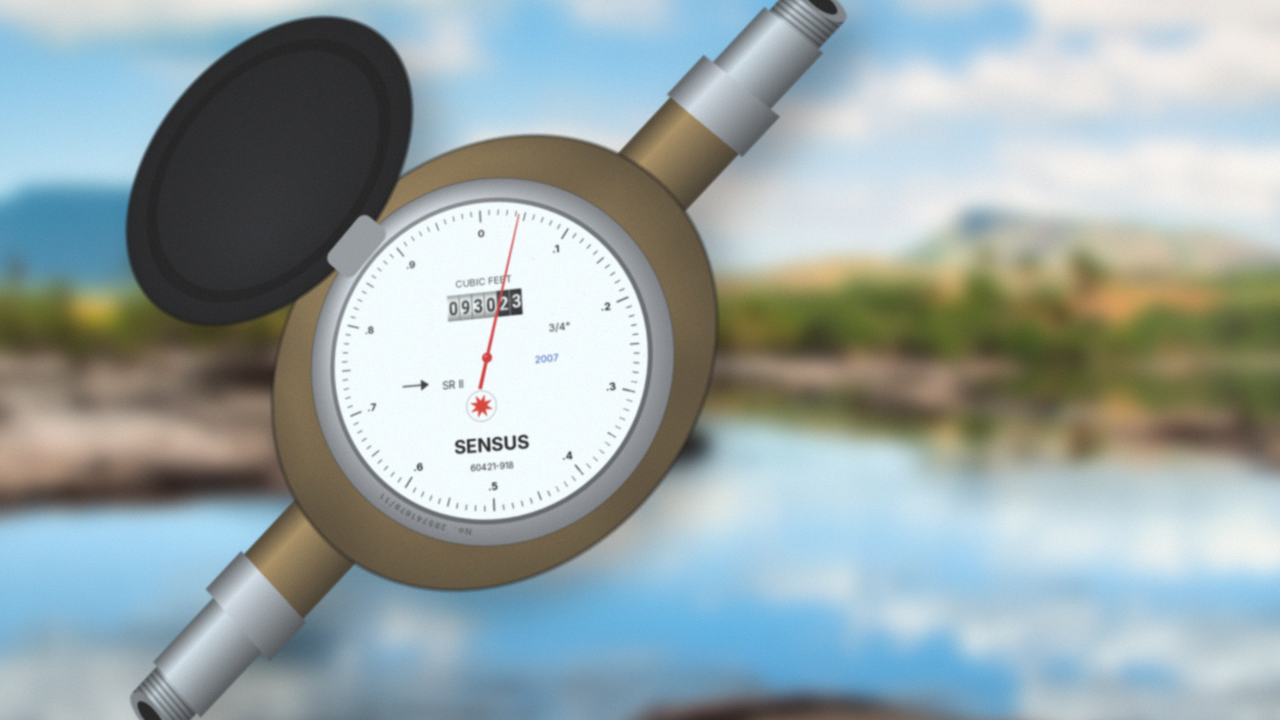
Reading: 93023.04ft³
